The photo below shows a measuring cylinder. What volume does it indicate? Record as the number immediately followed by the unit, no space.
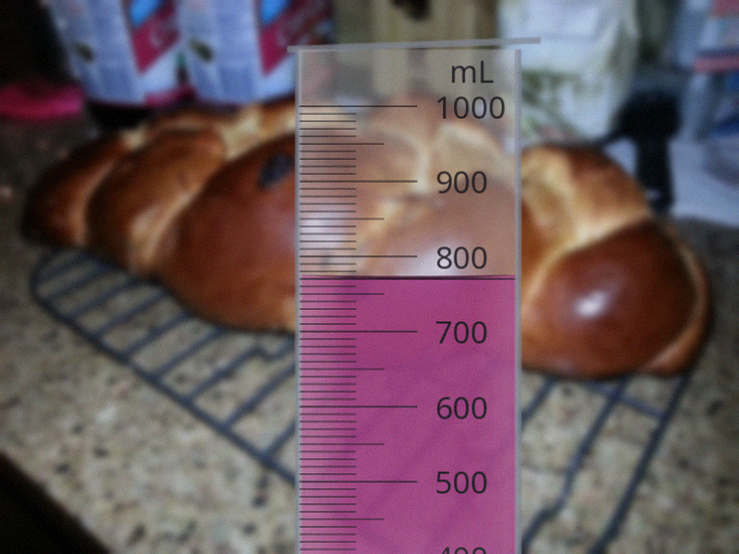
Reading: 770mL
